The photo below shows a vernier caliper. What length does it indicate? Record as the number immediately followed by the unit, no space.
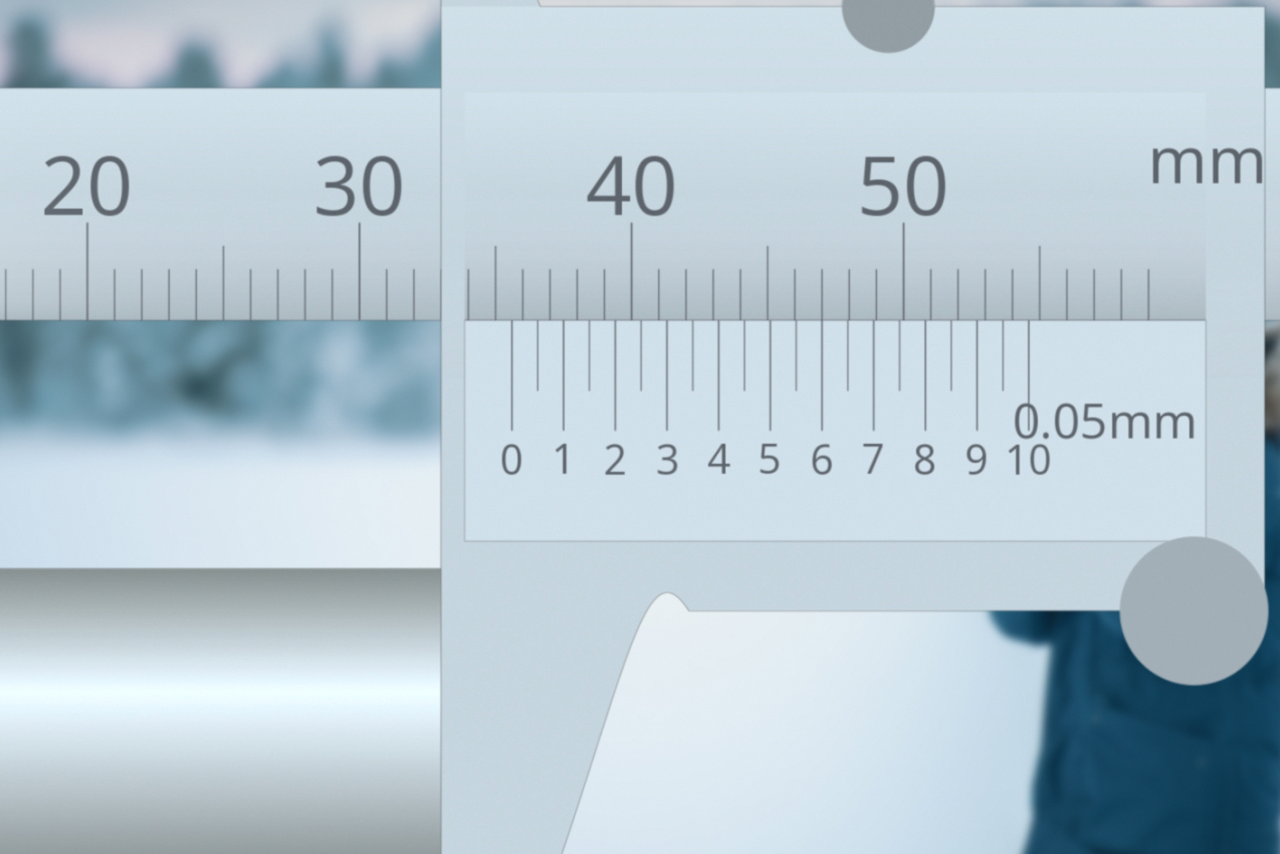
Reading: 35.60mm
